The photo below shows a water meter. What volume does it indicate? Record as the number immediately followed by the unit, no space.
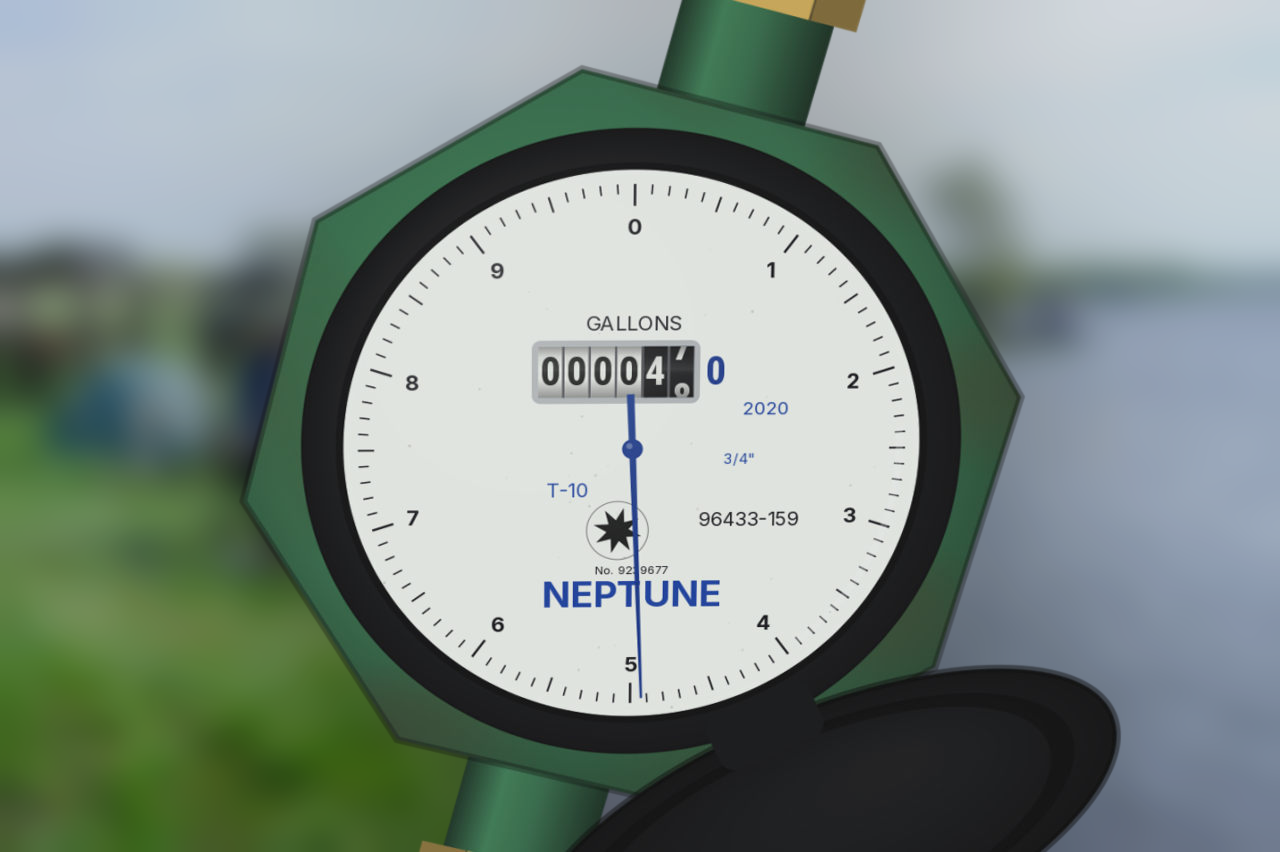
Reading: 474.9gal
